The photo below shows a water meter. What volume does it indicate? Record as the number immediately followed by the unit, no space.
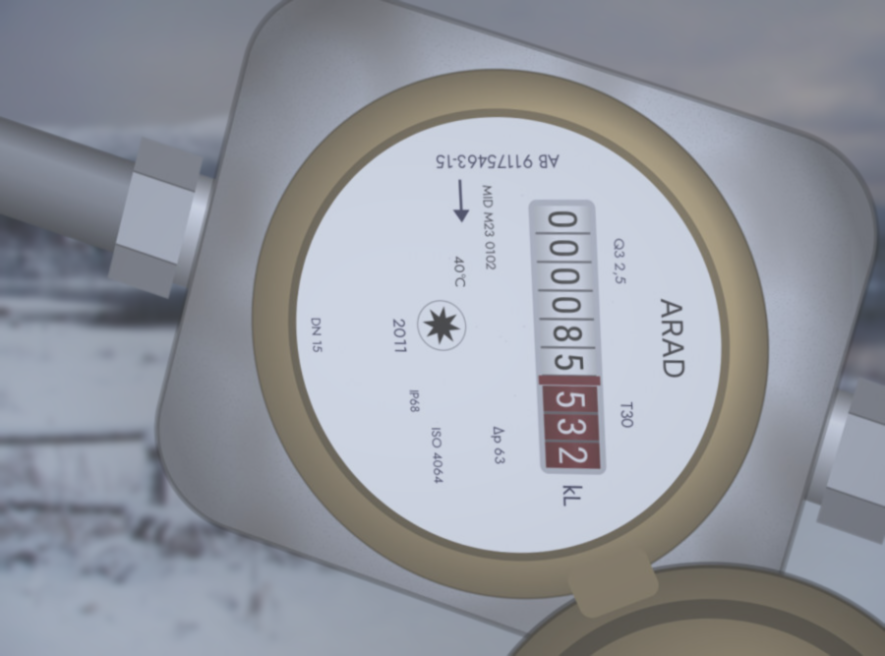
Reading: 85.532kL
